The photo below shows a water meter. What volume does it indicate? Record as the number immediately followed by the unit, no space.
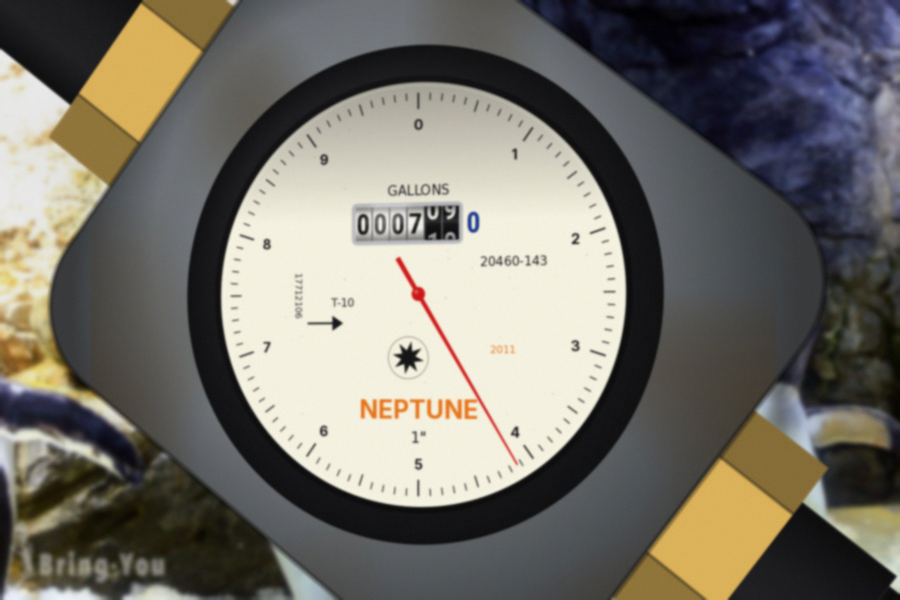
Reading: 7094.1gal
